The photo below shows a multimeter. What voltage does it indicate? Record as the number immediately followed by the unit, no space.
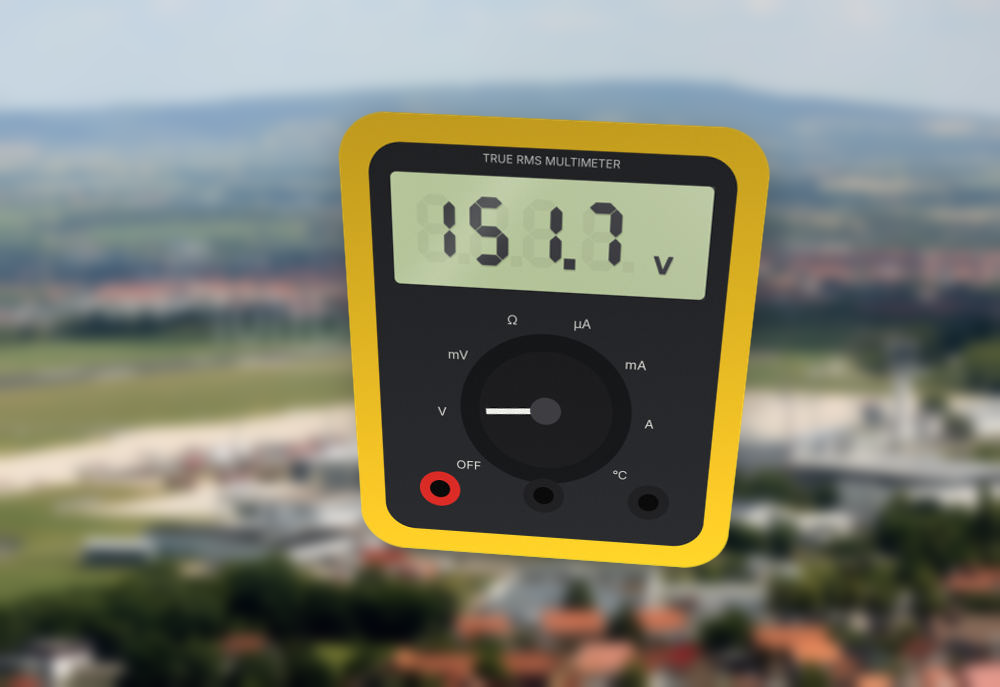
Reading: 151.7V
